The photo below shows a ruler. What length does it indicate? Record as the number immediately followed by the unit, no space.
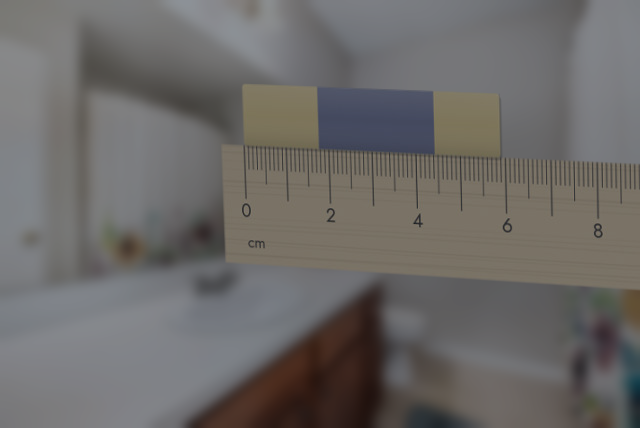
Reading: 5.9cm
